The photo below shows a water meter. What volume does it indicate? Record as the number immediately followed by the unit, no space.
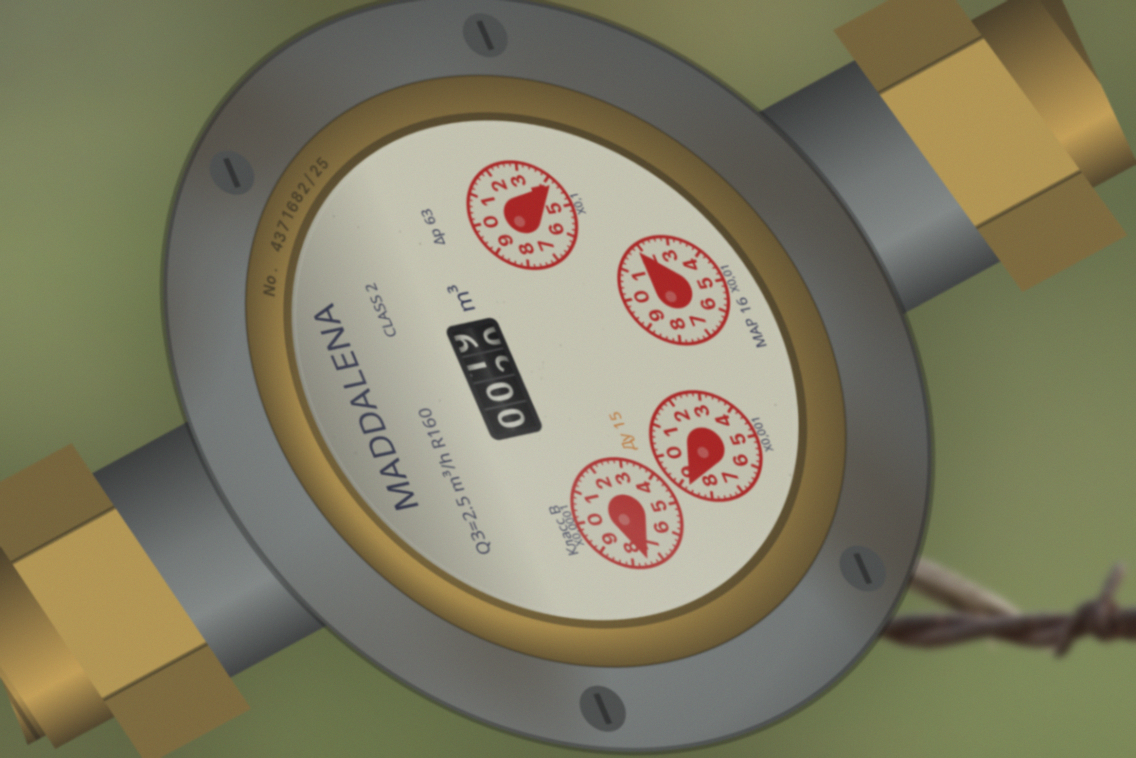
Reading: 19.4187m³
